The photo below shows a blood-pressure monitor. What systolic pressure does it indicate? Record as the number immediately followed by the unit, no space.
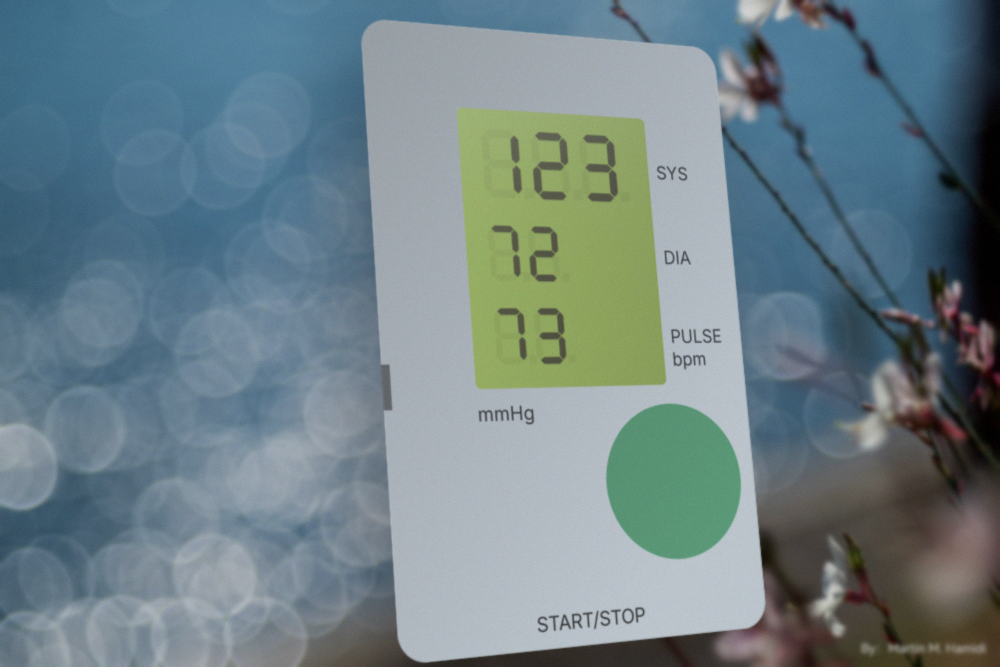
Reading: 123mmHg
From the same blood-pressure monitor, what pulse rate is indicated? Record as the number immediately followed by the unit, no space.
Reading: 73bpm
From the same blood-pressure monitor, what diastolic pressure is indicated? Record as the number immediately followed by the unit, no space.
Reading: 72mmHg
